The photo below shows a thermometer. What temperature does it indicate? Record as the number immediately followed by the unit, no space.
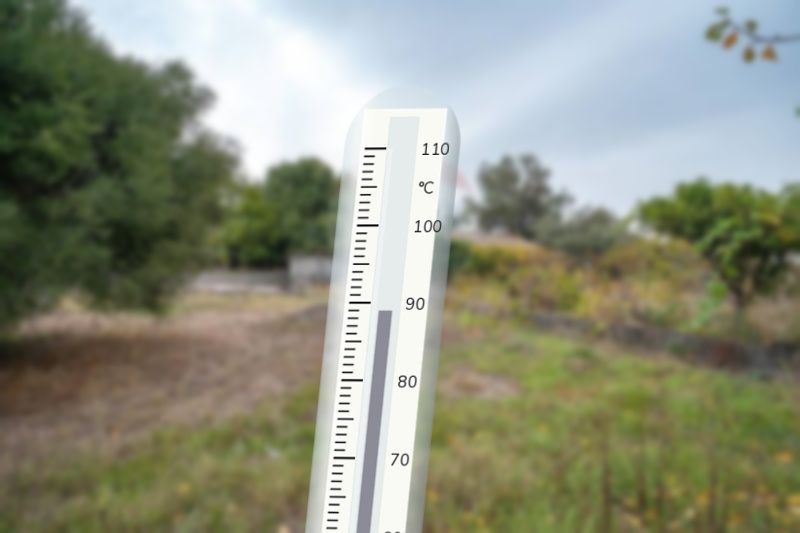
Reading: 89°C
